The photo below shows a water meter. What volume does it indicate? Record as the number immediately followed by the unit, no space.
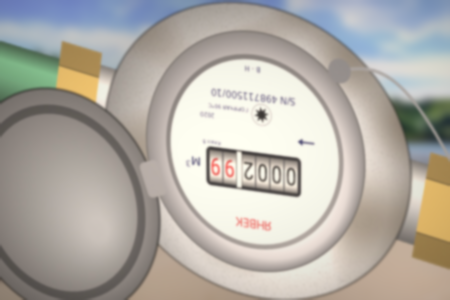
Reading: 2.99m³
